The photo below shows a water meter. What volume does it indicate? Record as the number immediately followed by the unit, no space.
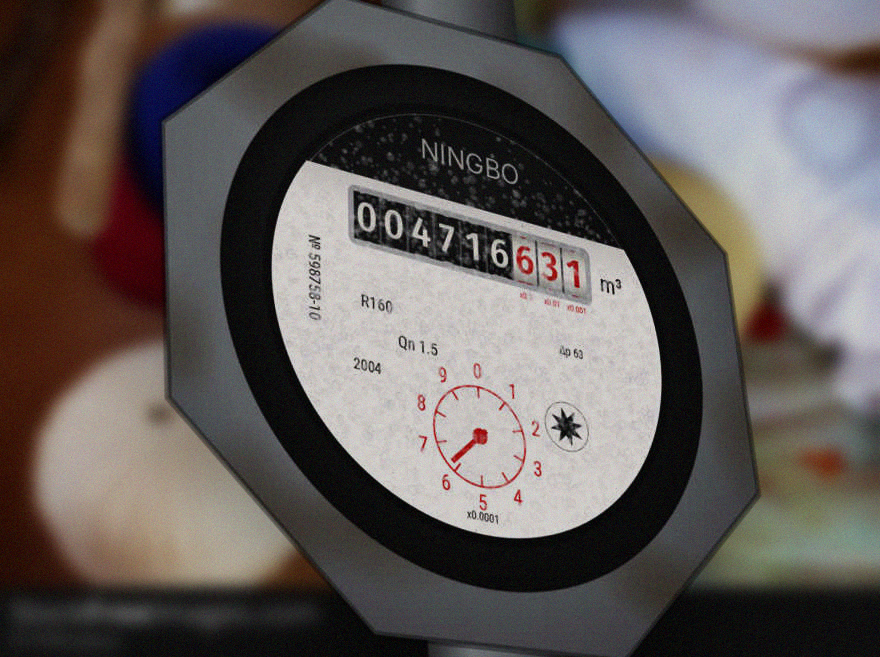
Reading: 4716.6316m³
